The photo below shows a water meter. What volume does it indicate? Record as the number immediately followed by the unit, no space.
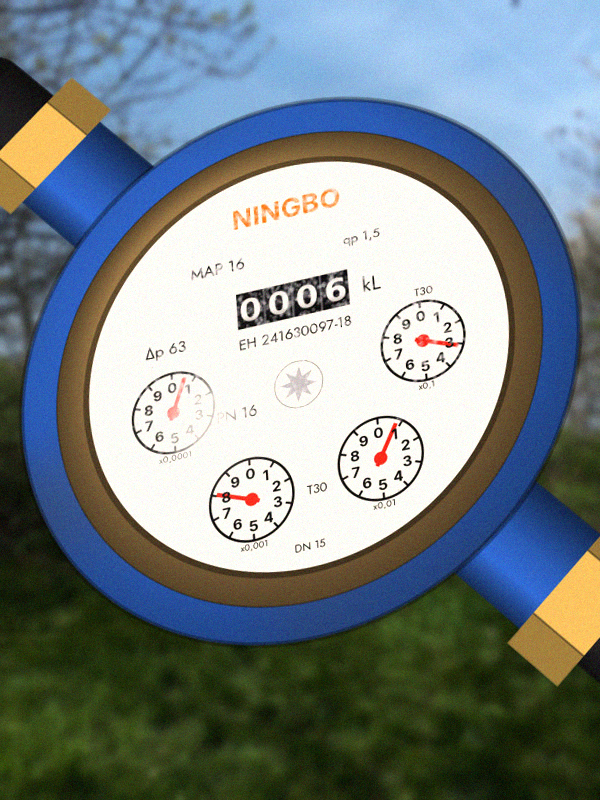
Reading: 6.3080kL
